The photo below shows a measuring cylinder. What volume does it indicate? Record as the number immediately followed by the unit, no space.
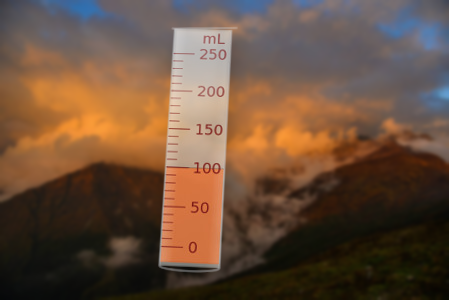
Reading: 100mL
